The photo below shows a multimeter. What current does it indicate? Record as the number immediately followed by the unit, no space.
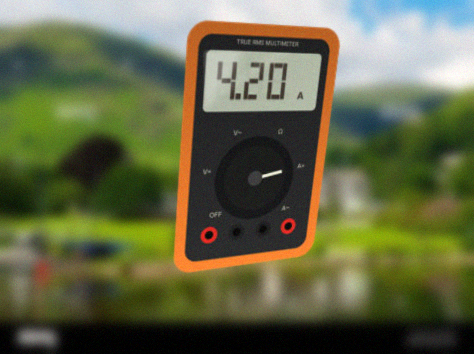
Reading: 4.20A
